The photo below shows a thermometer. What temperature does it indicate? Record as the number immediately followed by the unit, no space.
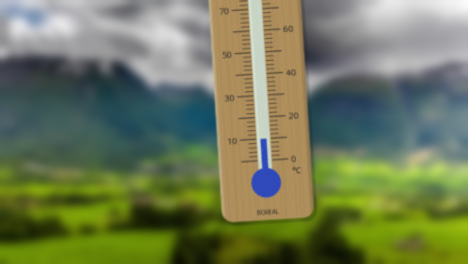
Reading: 10°C
